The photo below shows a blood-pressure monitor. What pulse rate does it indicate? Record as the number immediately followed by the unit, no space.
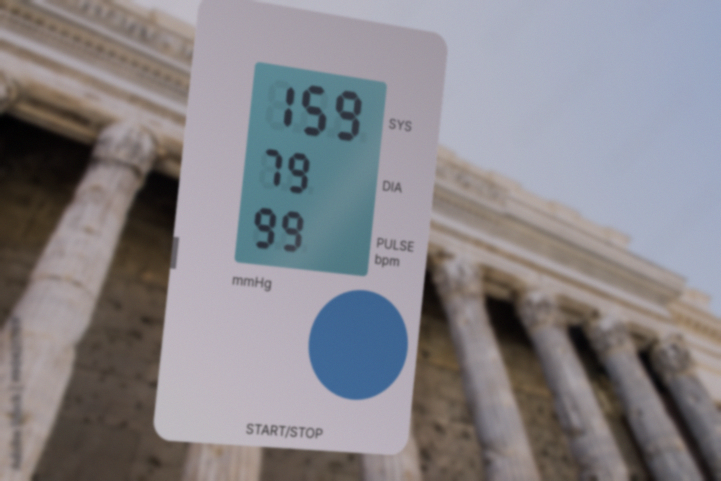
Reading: 99bpm
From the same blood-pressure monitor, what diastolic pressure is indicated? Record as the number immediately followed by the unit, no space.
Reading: 79mmHg
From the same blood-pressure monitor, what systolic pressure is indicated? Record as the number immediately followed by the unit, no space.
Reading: 159mmHg
